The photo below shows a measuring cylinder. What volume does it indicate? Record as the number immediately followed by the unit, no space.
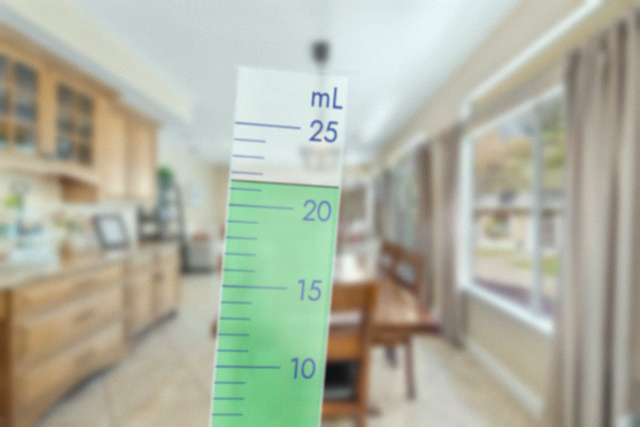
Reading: 21.5mL
